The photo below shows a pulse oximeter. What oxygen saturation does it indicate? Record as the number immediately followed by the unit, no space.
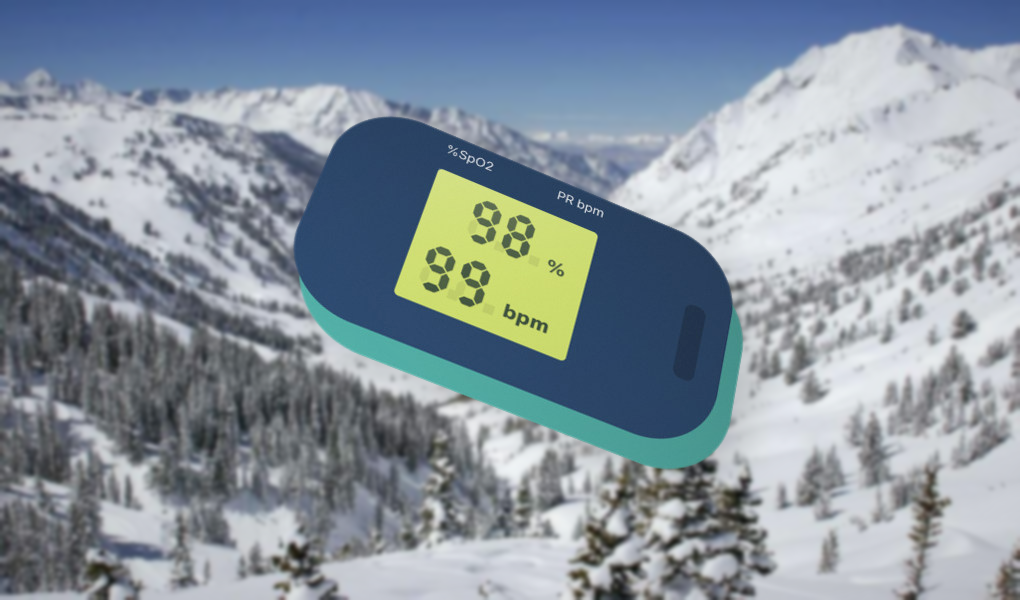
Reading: 98%
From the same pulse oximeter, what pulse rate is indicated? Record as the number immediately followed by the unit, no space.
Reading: 99bpm
